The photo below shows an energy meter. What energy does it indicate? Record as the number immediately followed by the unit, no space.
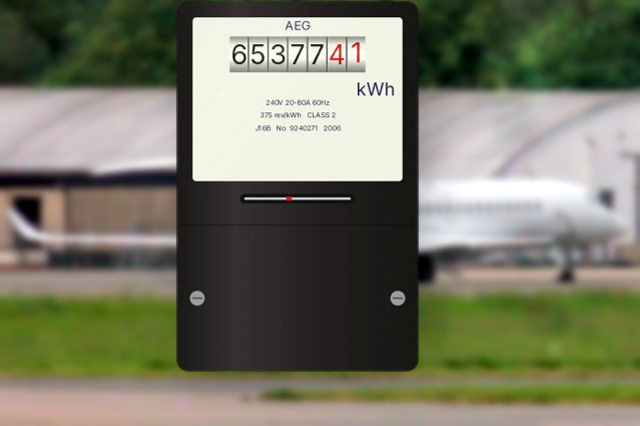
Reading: 65377.41kWh
